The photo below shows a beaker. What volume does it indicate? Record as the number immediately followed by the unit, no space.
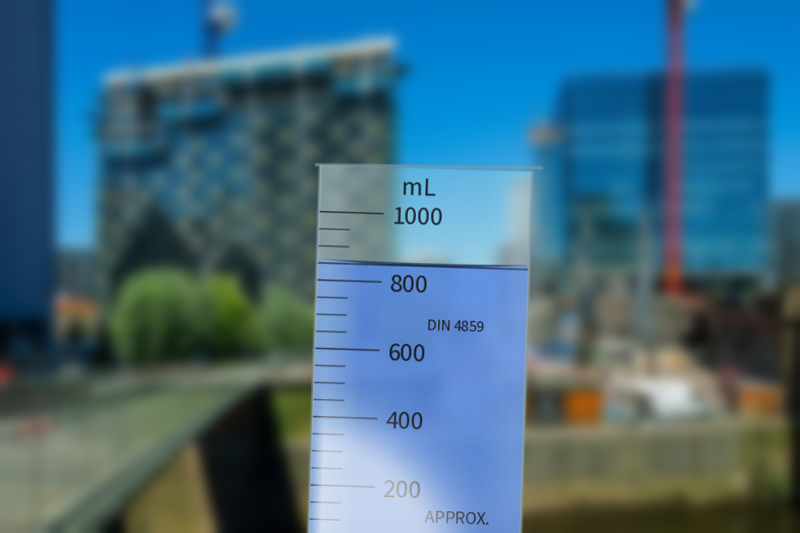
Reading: 850mL
